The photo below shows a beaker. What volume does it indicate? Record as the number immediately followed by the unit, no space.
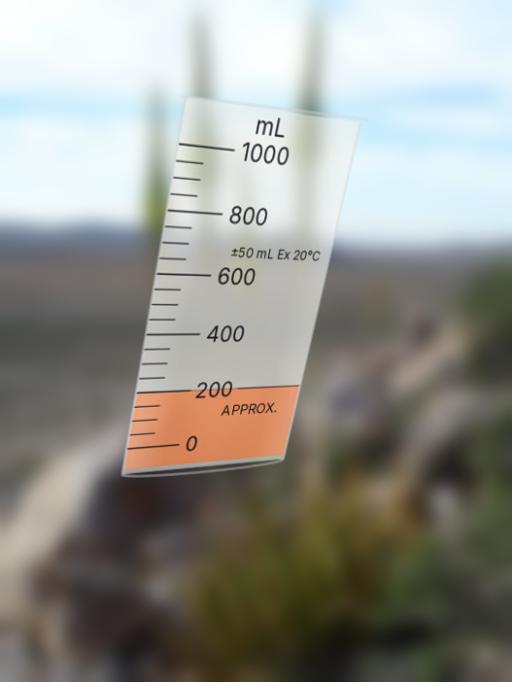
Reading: 200mL
